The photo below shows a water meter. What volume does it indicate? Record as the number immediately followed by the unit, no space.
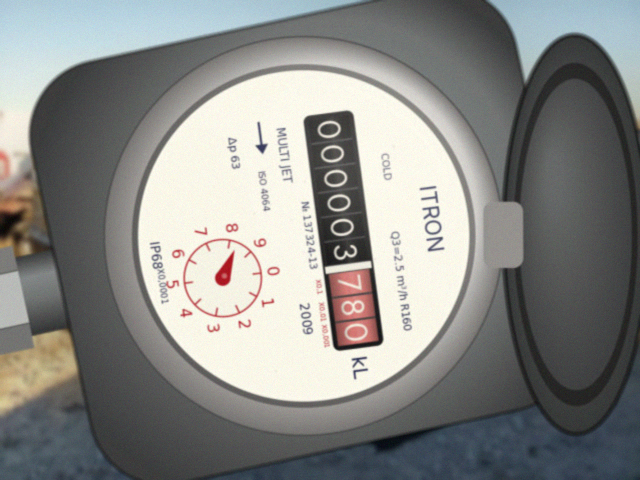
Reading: 3.7808kL
